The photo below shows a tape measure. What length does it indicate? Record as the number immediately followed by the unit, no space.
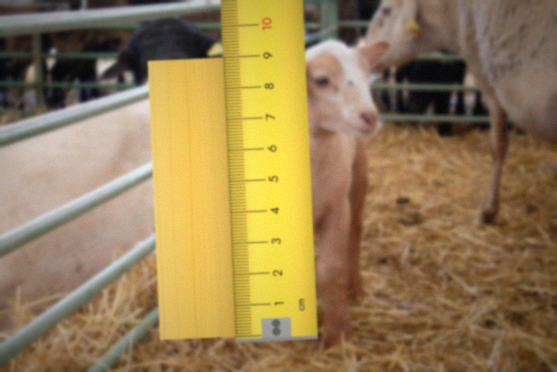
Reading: 9cm
